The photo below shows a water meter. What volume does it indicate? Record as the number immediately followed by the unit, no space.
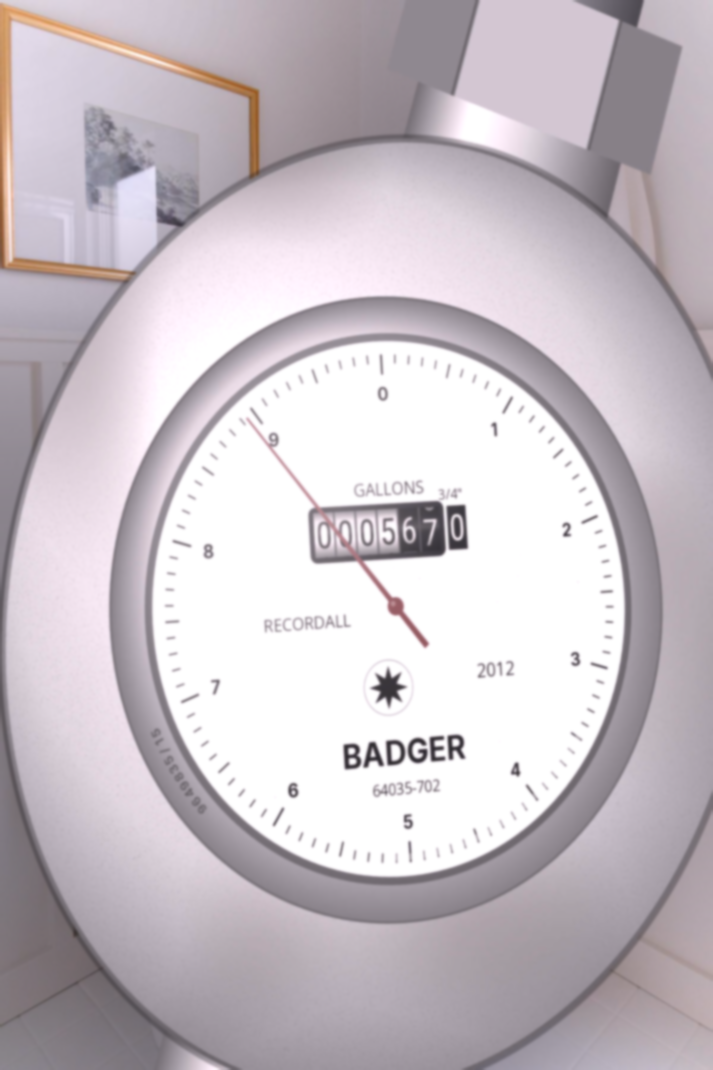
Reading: 5668.9gal
